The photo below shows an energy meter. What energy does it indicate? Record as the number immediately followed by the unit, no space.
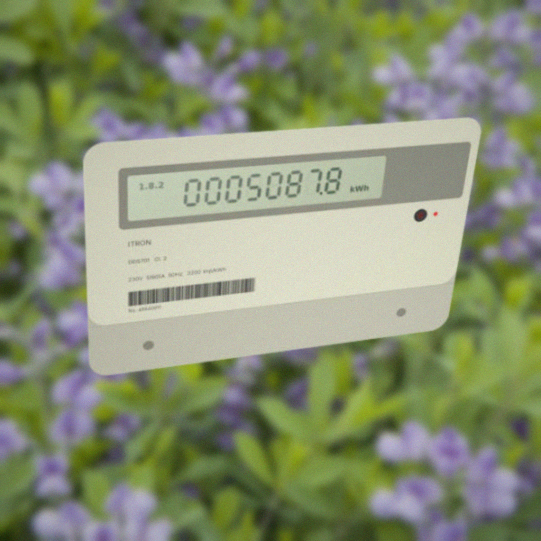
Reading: 5087.8kWh
